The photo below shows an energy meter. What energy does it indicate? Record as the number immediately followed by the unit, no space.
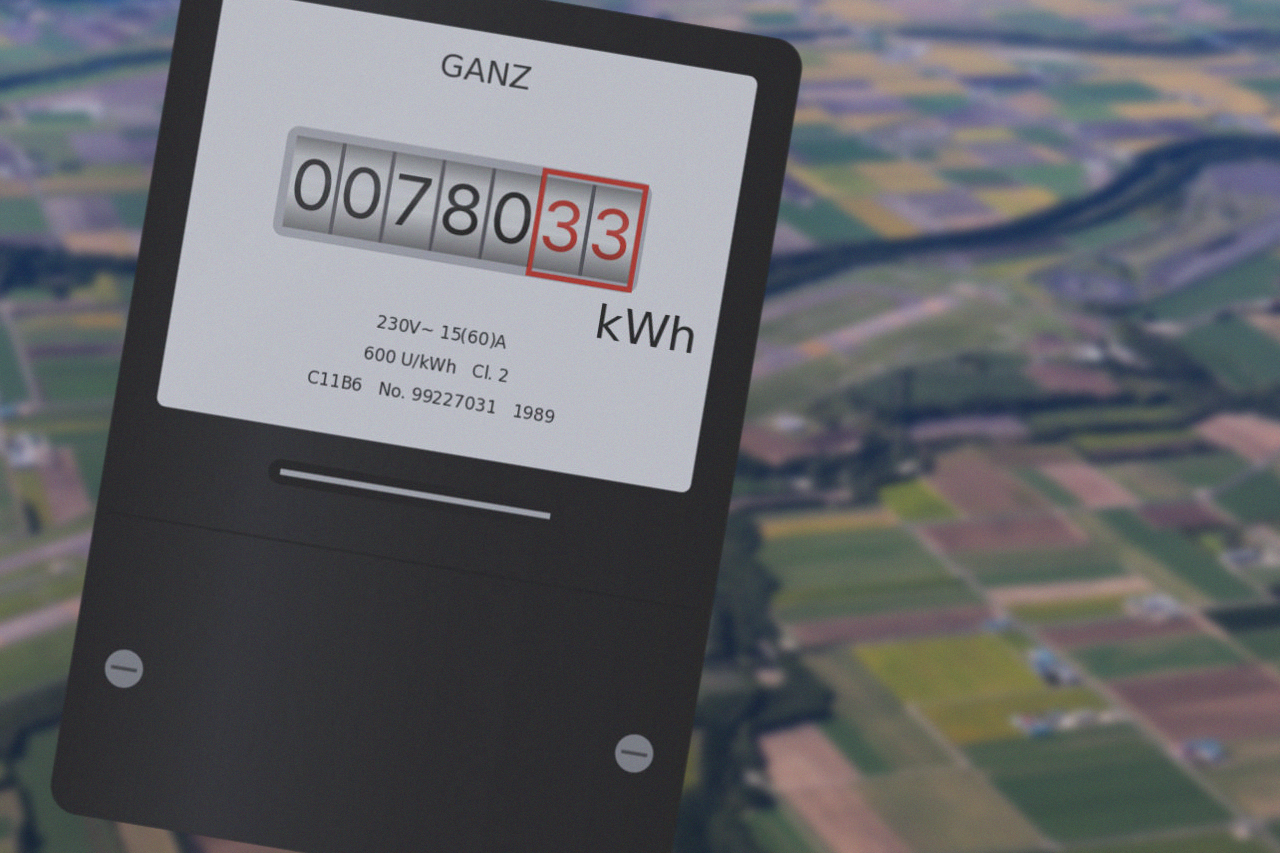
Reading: 780.33kWh
